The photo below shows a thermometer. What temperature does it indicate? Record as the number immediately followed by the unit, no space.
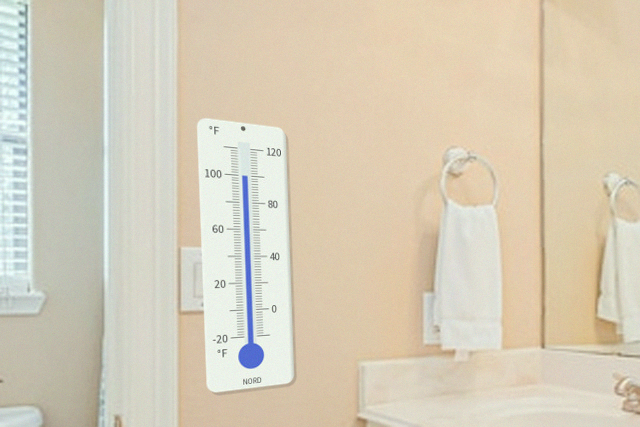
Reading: 100°F
